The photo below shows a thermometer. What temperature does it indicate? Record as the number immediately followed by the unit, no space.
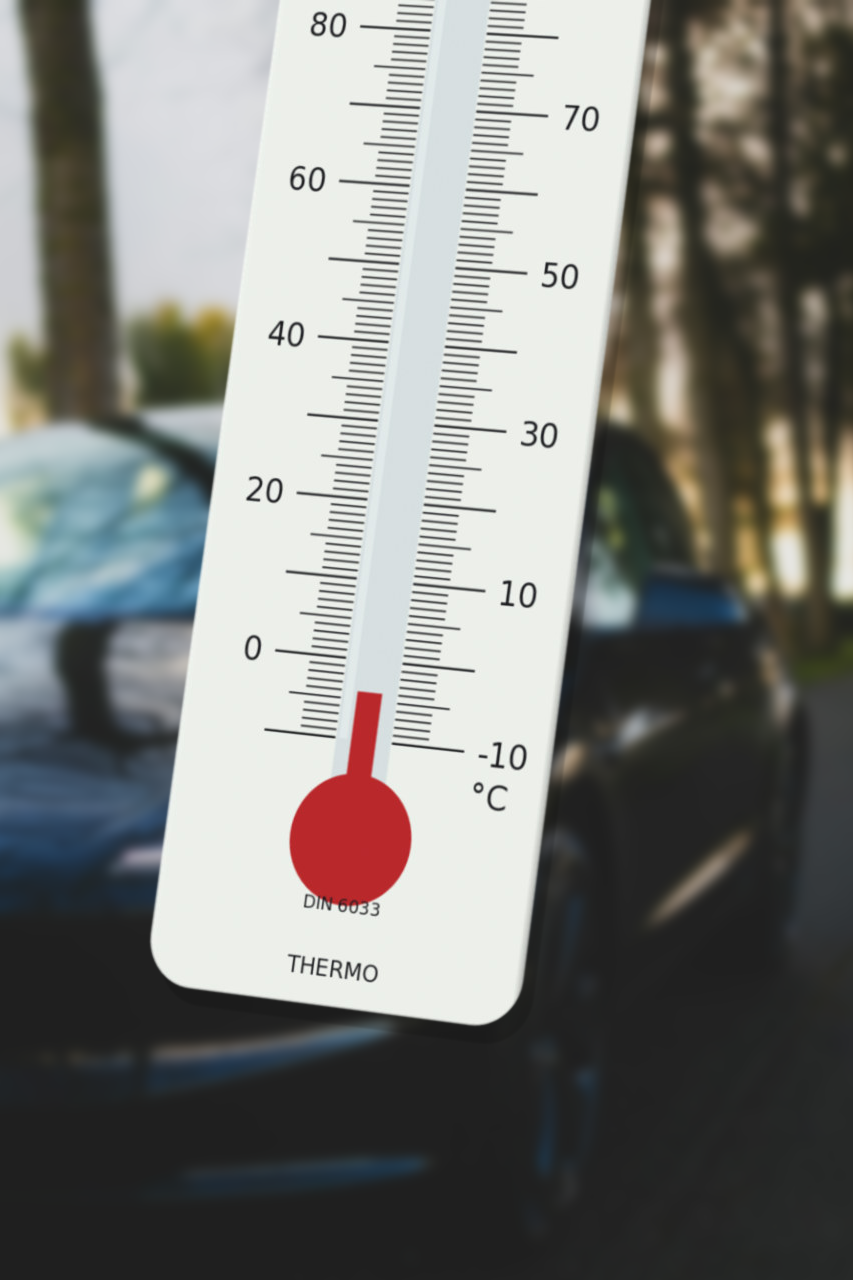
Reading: -4°C
